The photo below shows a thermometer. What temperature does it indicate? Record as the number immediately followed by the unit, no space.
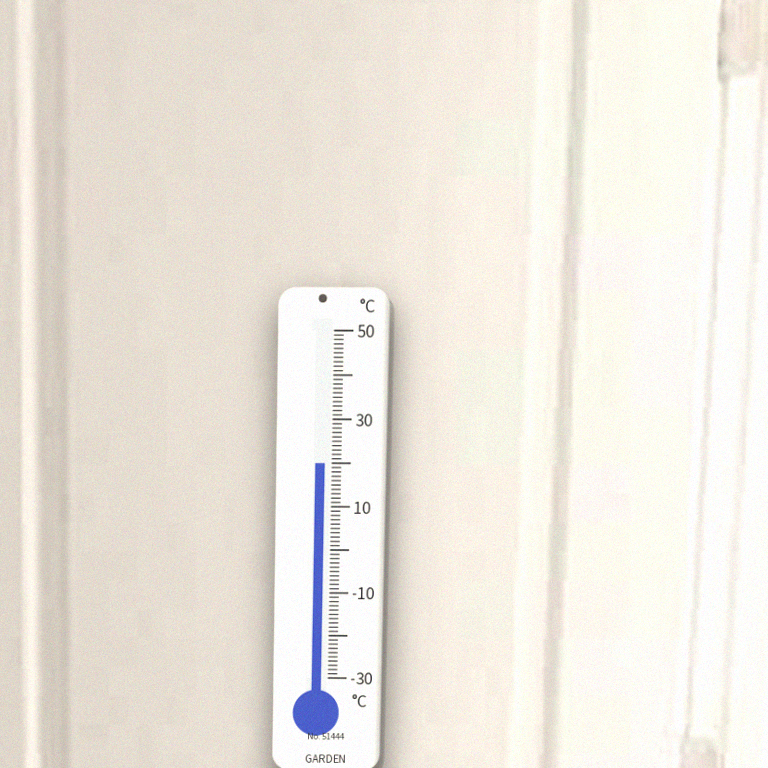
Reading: 20°C
